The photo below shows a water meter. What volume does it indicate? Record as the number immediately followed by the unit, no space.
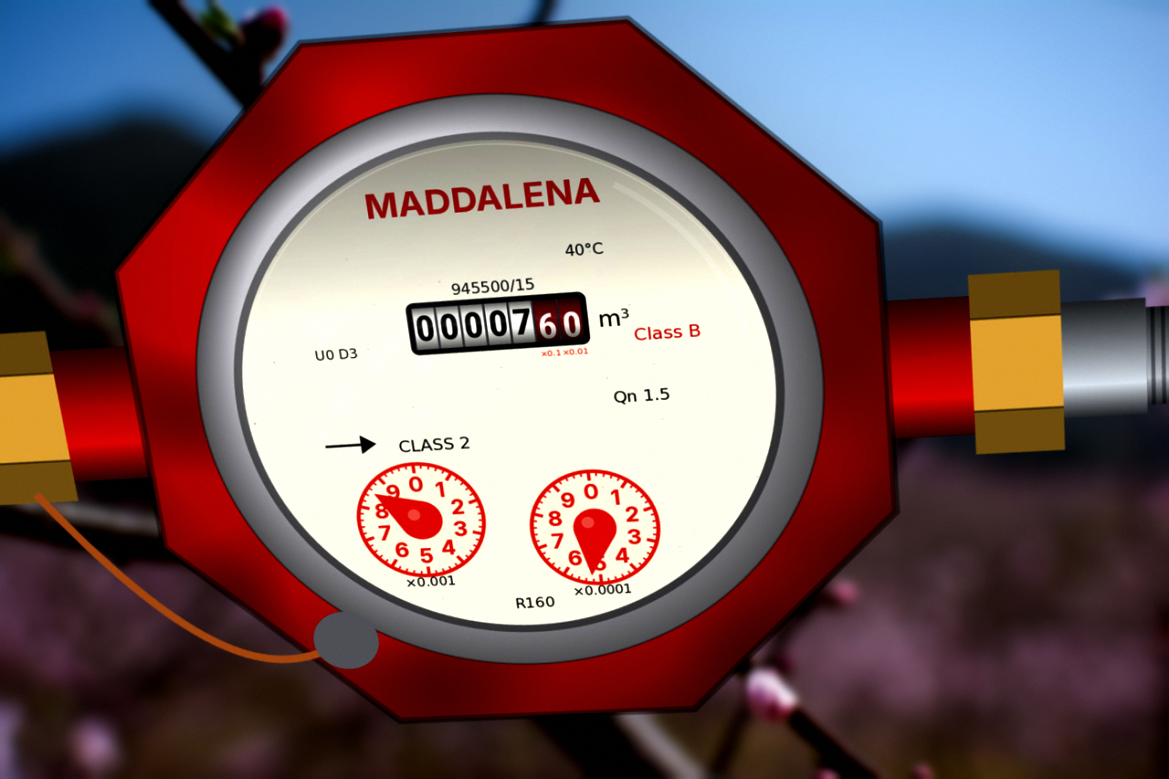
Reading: 7.5985m³
